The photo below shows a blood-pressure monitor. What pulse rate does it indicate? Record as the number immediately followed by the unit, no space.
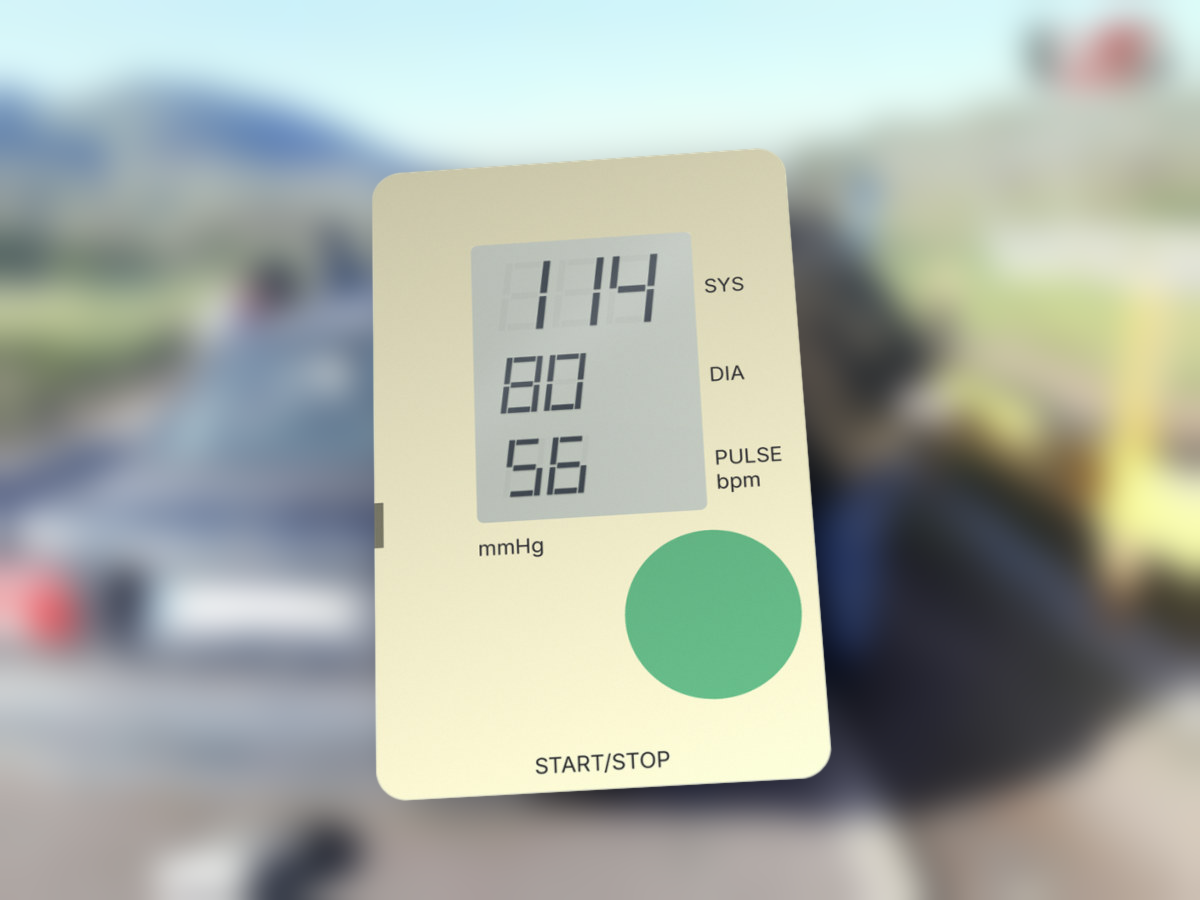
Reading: 56bpm
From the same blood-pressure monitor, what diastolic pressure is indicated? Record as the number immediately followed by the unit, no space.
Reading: 80mmHg
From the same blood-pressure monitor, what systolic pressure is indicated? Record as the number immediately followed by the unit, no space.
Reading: 114mmHg
